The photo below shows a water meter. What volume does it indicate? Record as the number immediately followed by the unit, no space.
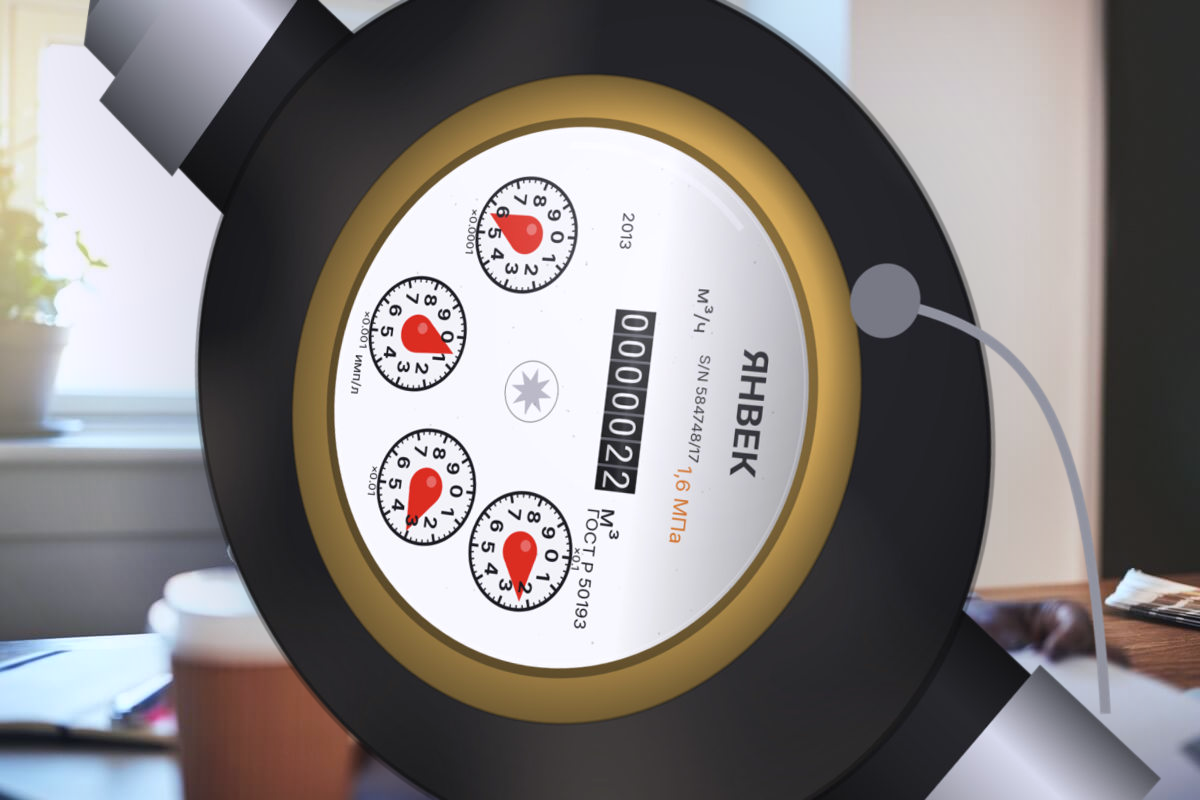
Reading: 22.2305m³
